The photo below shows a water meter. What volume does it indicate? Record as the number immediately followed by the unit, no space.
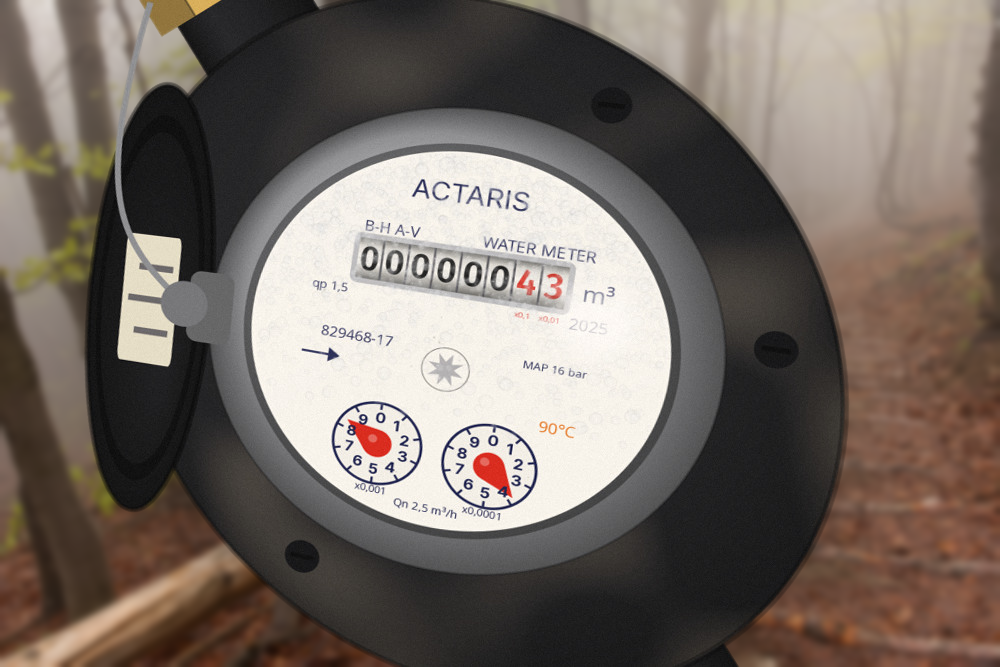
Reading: 0.4383m³
